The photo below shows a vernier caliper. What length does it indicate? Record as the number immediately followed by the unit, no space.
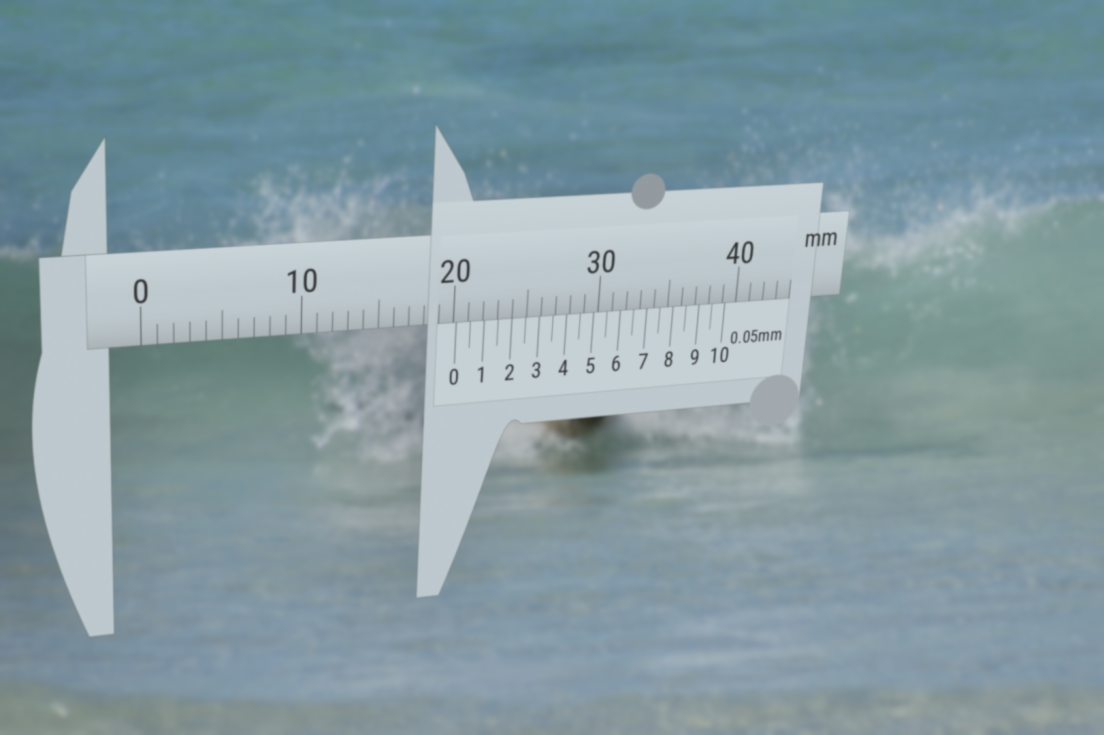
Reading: 20.2mm
